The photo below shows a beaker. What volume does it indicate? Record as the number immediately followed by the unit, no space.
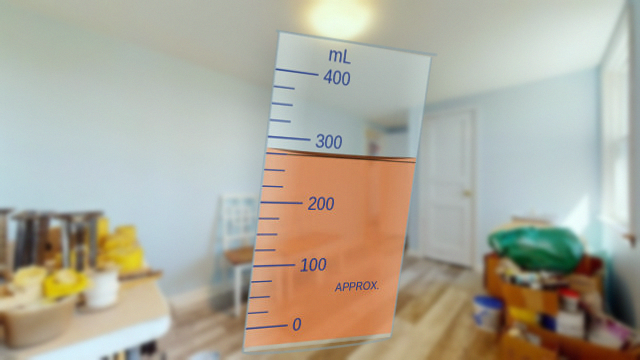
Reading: 275mL
